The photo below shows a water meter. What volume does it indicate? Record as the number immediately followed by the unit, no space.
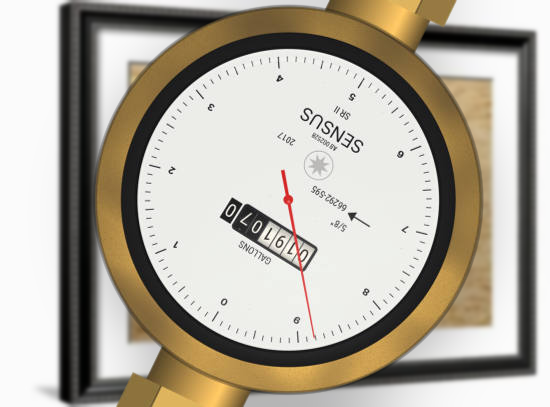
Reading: 191068.8gal
